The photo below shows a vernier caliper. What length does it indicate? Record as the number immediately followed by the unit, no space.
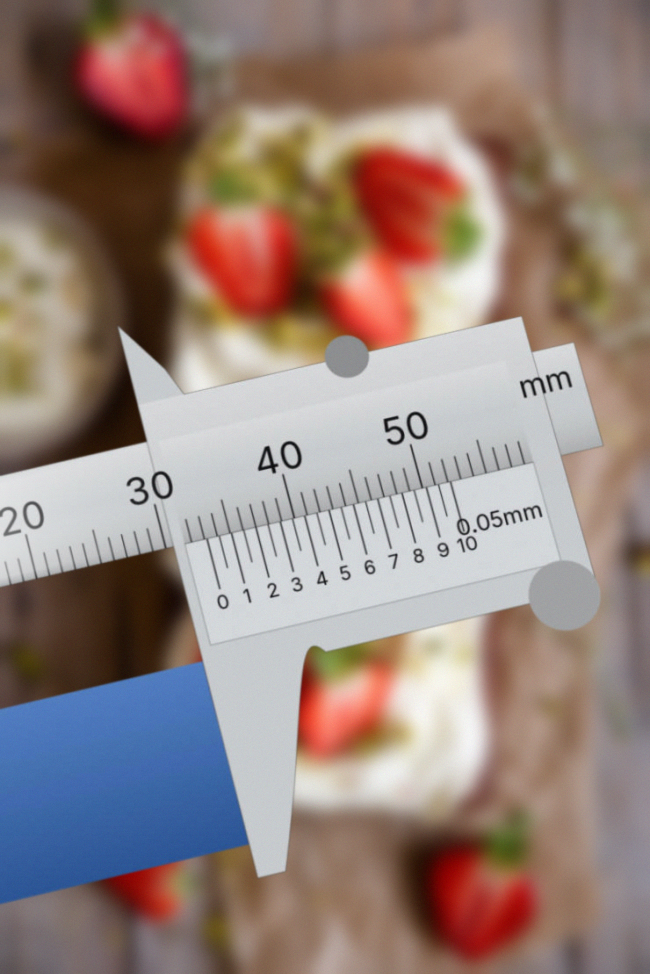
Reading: 33.2mm
